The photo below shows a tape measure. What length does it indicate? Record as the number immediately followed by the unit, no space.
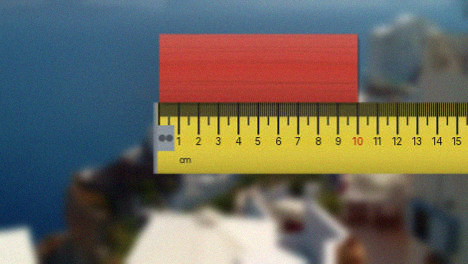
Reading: 10cm
